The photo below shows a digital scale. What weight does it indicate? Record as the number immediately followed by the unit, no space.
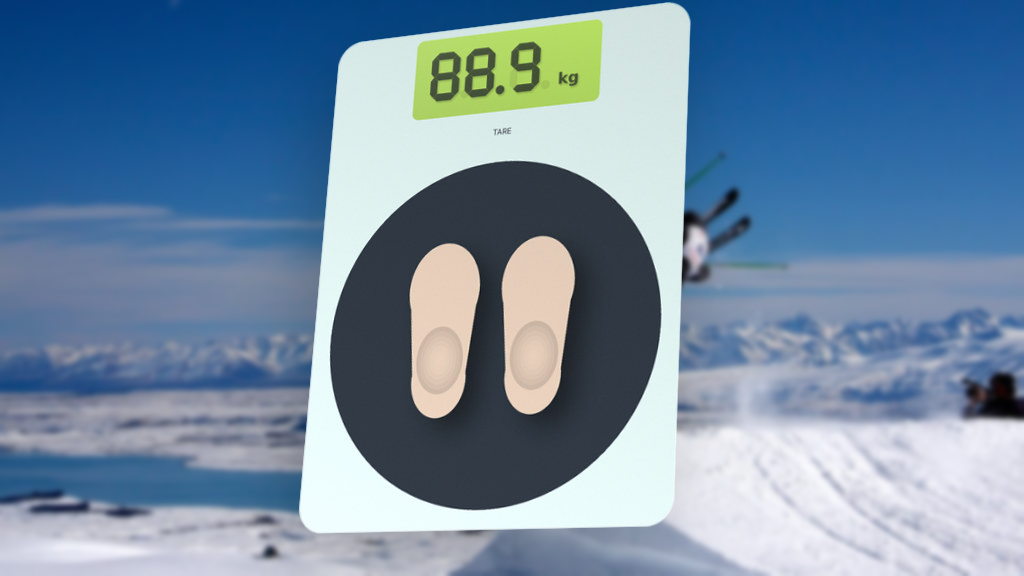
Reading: 88.9kg
